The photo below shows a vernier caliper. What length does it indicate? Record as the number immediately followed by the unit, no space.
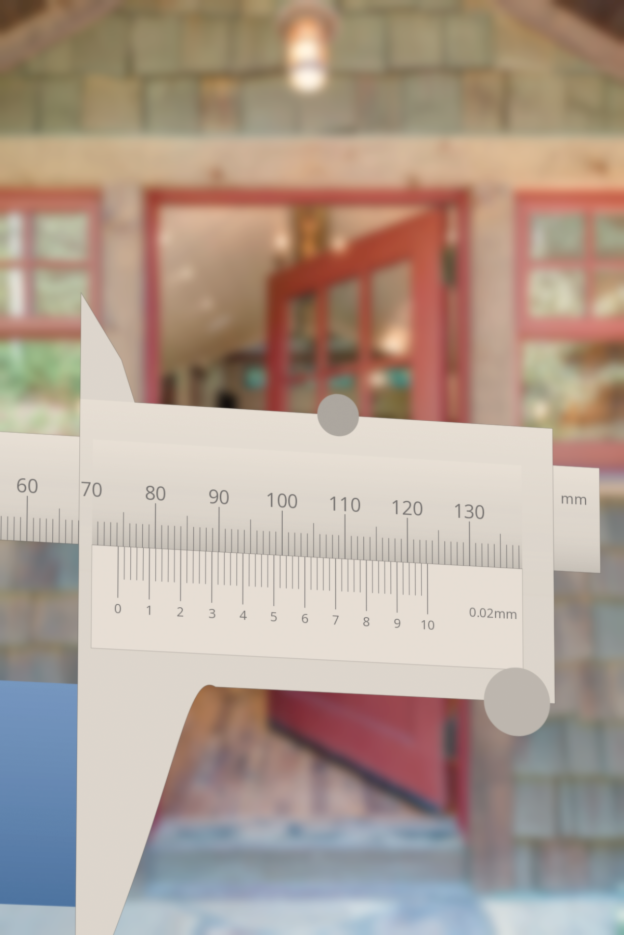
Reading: 74.2mm
